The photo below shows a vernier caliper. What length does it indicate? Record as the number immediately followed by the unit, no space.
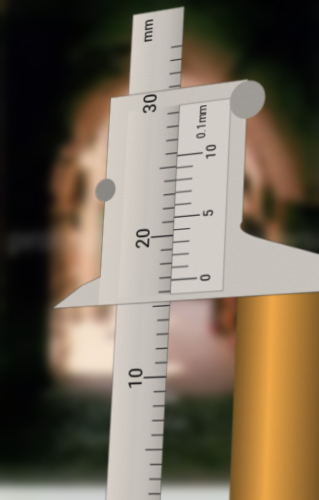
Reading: 16.8mm
